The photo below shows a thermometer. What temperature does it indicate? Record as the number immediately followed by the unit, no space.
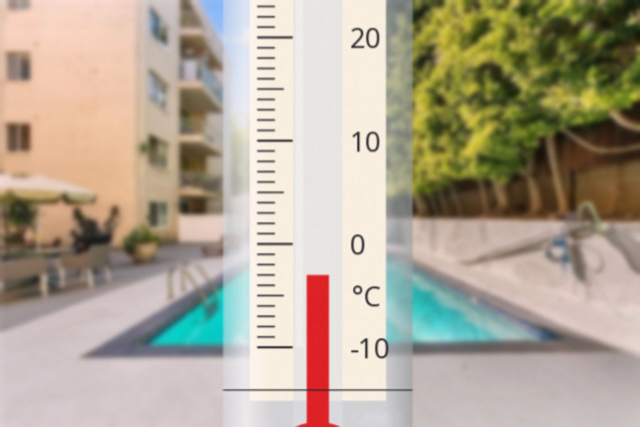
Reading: -3°C
